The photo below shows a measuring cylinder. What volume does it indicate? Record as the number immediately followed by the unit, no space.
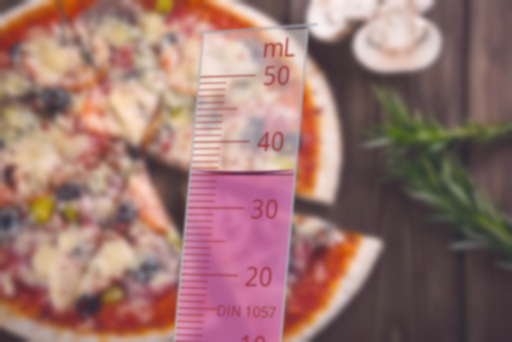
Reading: 35mL
